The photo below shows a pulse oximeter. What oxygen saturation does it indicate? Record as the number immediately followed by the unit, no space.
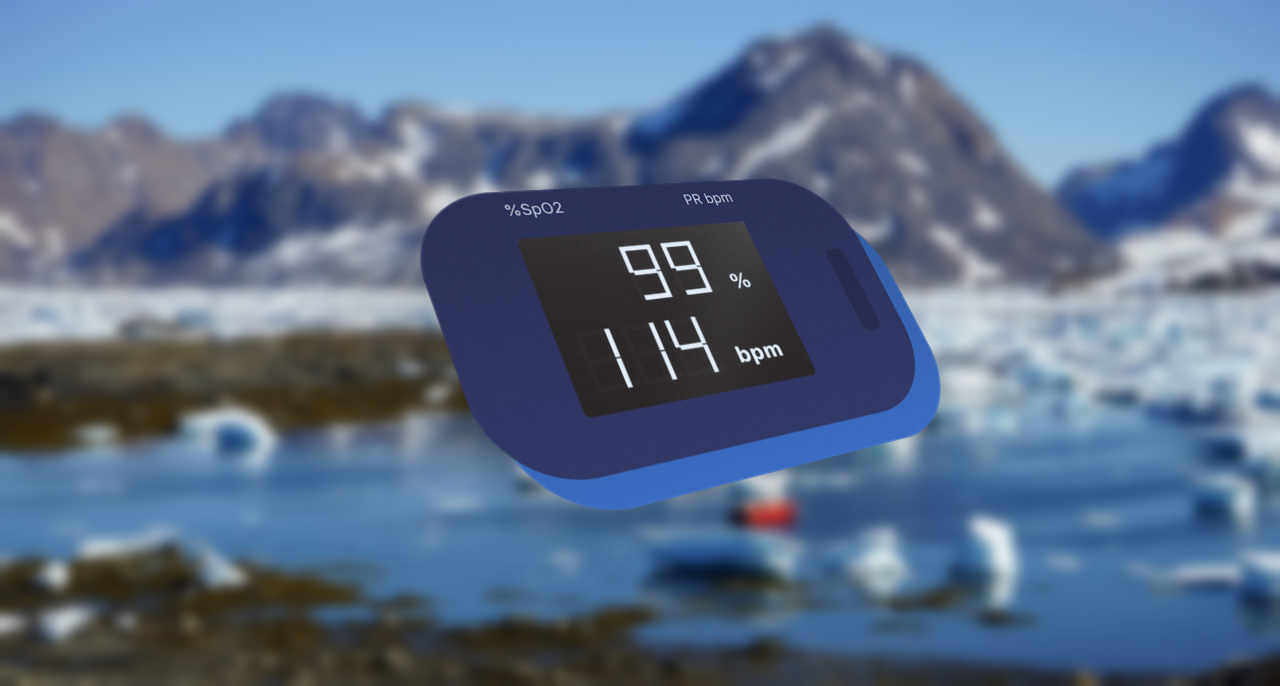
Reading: 99%
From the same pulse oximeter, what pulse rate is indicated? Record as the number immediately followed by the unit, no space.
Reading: 114bpm
